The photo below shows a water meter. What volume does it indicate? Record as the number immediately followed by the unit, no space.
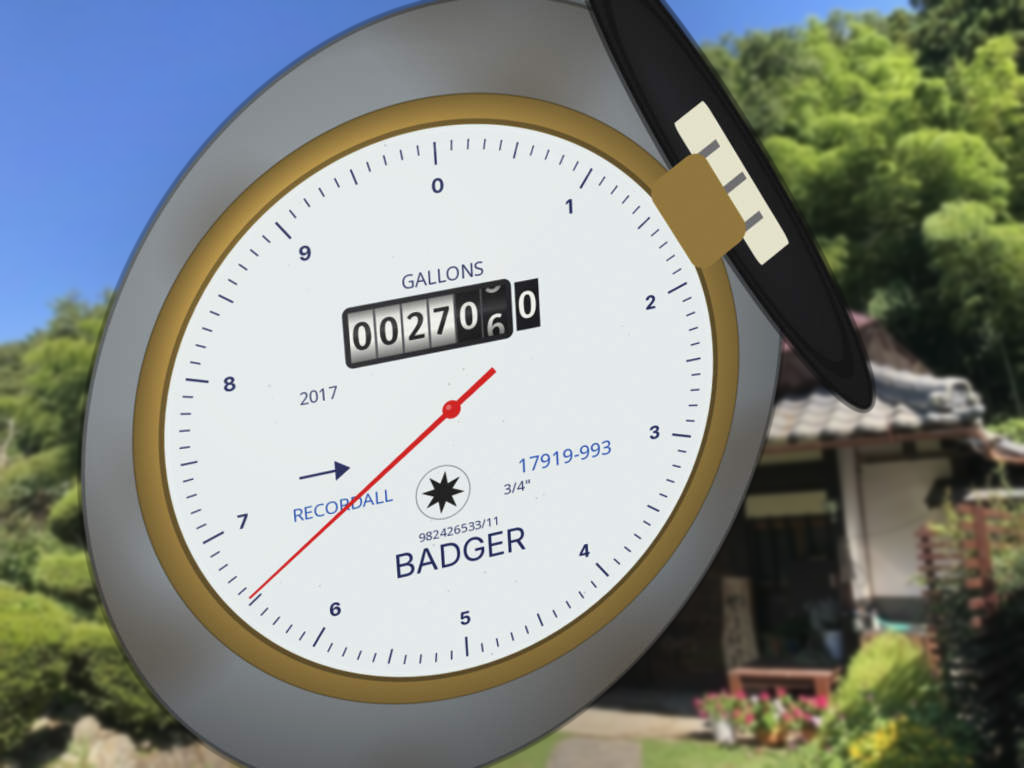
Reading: 27056.5gal
